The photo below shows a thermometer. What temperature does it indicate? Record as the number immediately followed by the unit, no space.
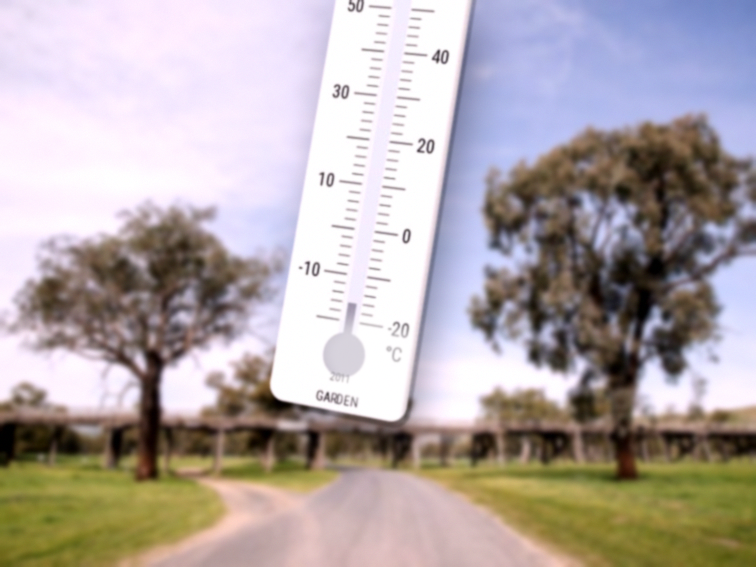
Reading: -16°C
